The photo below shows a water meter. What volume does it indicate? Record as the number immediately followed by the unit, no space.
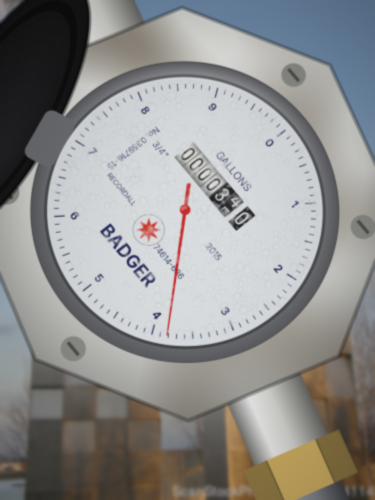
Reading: 343.8gal
